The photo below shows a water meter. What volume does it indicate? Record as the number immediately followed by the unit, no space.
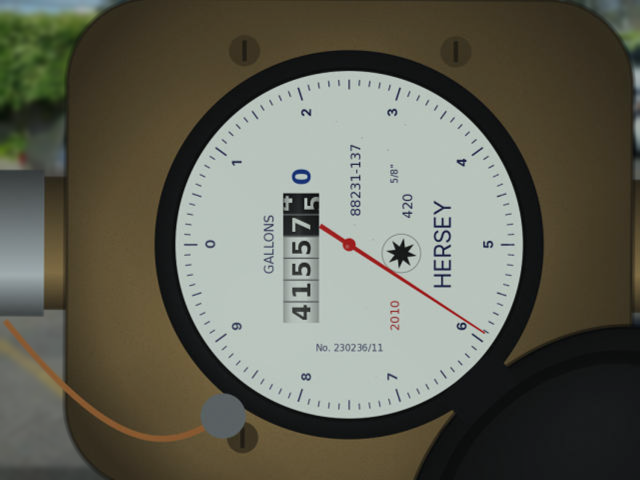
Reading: 4155745.9gal
